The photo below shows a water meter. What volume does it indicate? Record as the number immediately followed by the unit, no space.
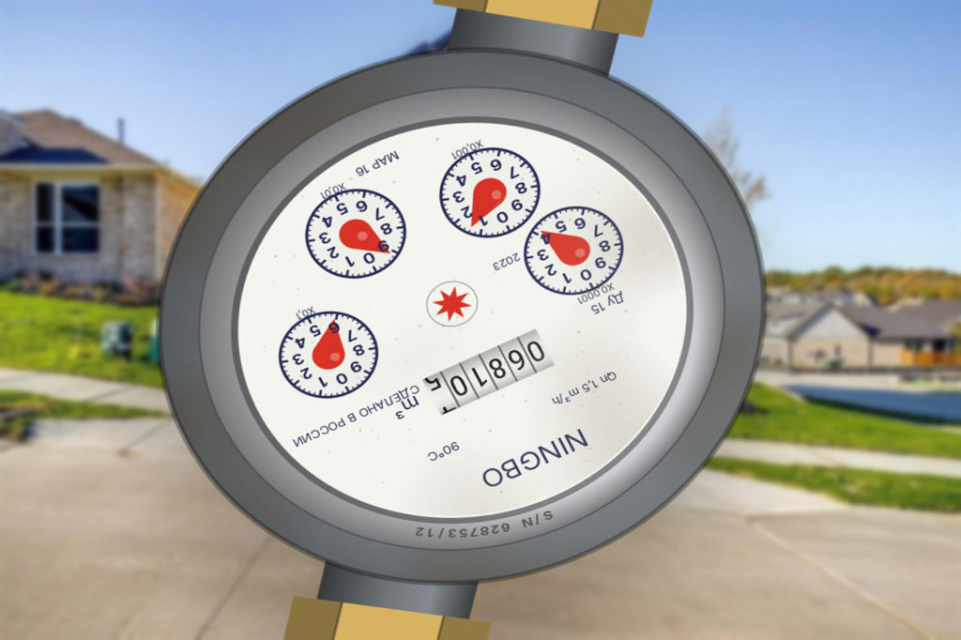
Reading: 68104.5914m³
